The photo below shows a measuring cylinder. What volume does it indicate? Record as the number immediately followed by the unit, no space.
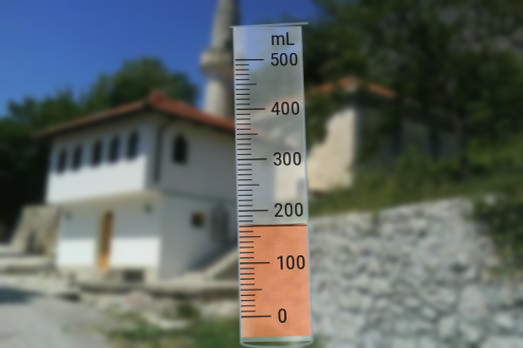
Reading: 170mL
